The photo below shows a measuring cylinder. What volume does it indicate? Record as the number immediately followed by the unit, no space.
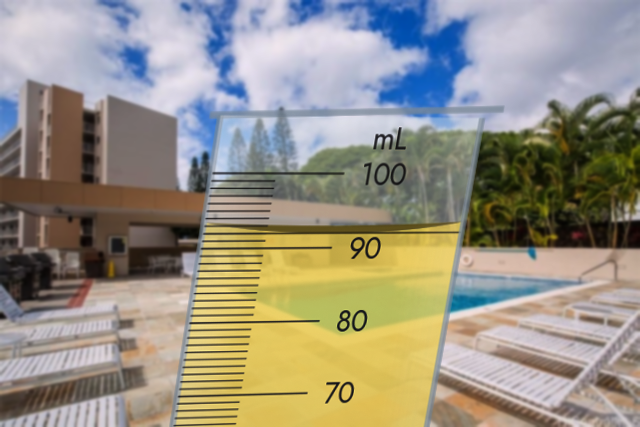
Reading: 92mL
